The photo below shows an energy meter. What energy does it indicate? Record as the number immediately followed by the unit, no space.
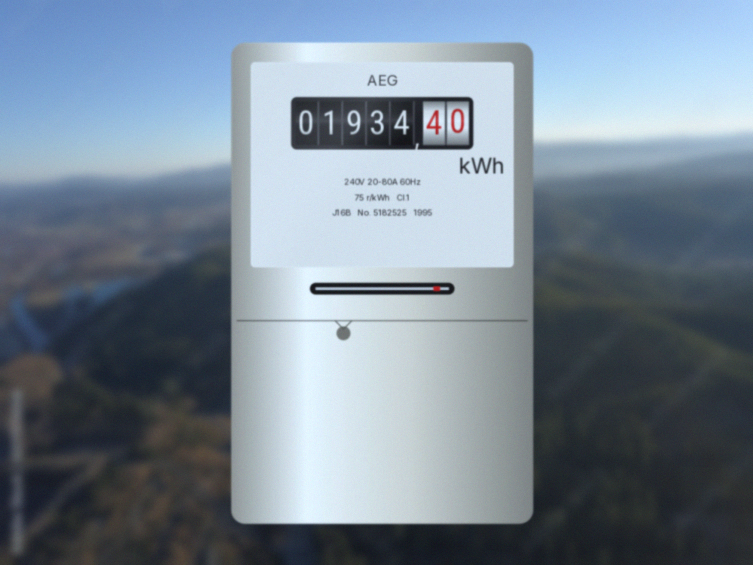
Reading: 1934.40kWh
